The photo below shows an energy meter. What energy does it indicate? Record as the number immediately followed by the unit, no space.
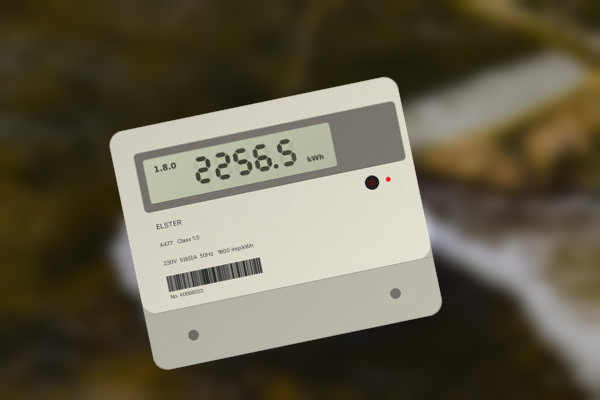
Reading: 2256.5kWh
